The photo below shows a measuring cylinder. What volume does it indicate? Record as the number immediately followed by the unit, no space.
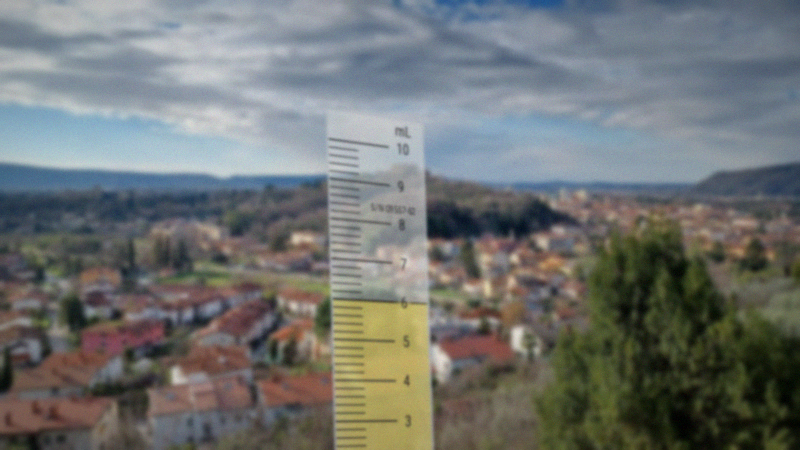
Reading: 6mL
